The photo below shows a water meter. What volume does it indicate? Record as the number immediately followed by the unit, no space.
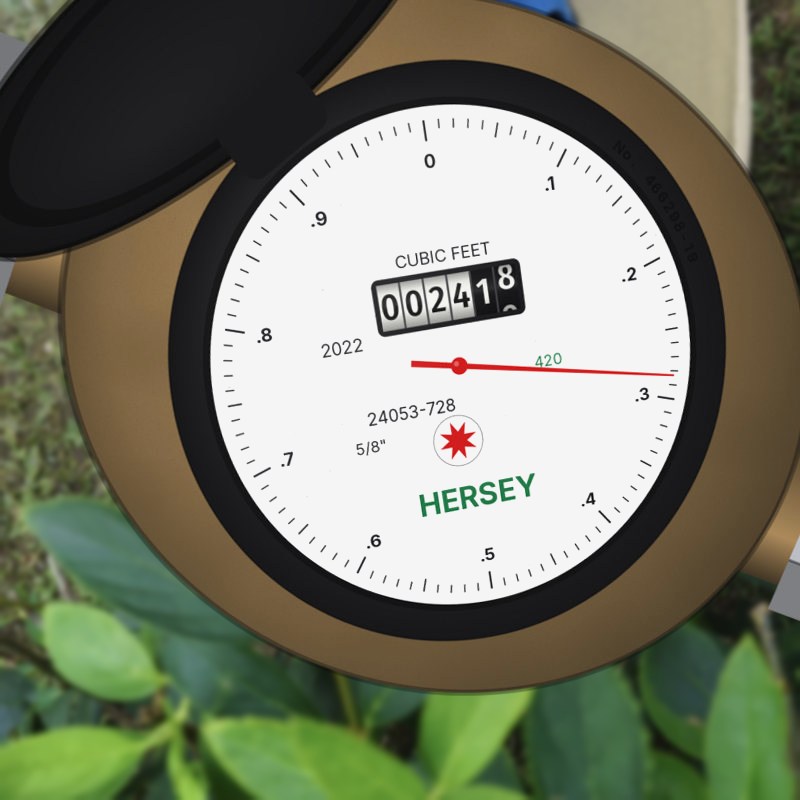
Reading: 2418.28ft³
